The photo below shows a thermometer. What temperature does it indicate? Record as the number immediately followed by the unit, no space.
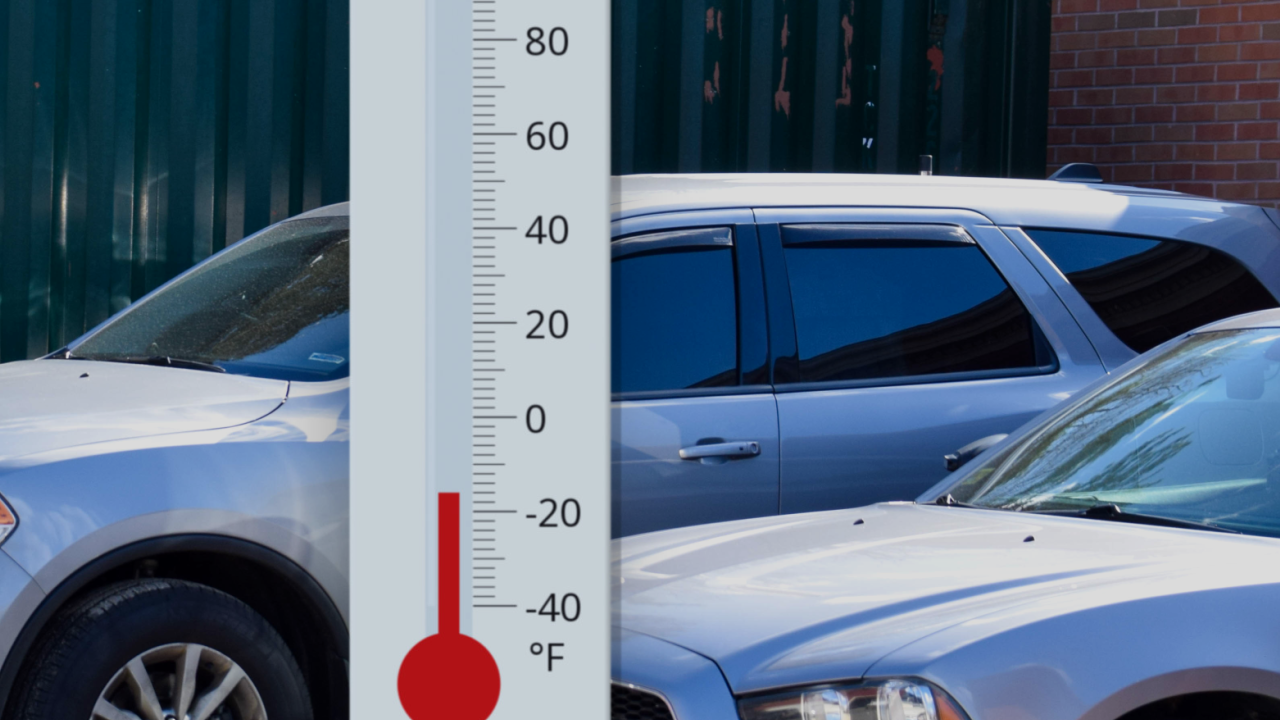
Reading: -16°F
